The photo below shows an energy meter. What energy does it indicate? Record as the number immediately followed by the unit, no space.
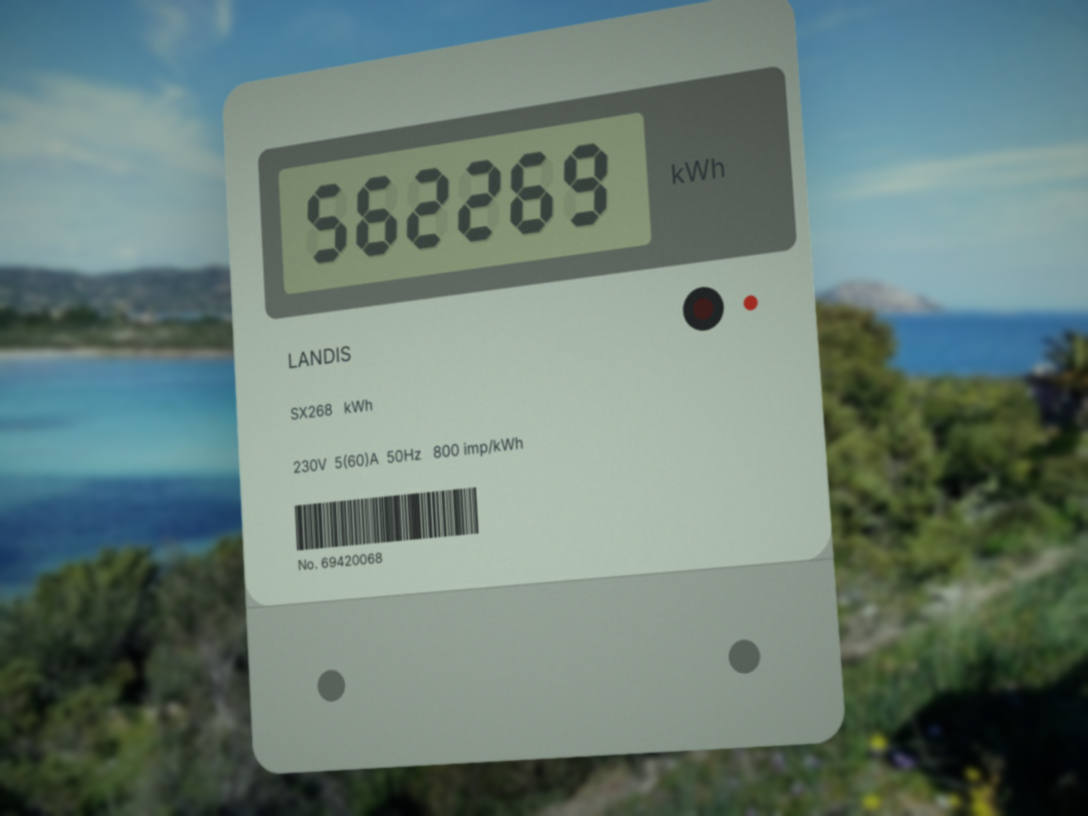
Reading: 562269kWh
